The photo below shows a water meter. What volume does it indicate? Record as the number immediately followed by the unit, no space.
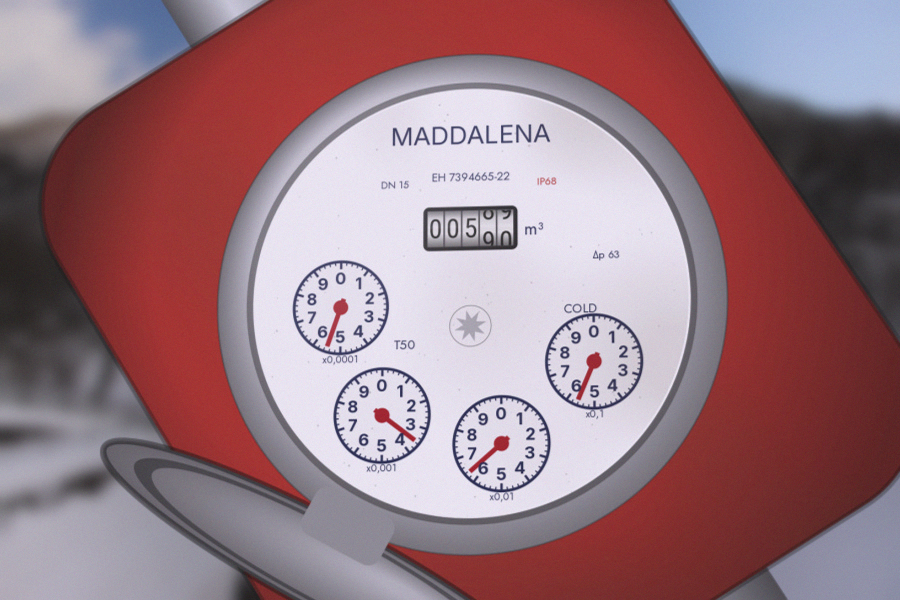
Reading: 589.5635m³
